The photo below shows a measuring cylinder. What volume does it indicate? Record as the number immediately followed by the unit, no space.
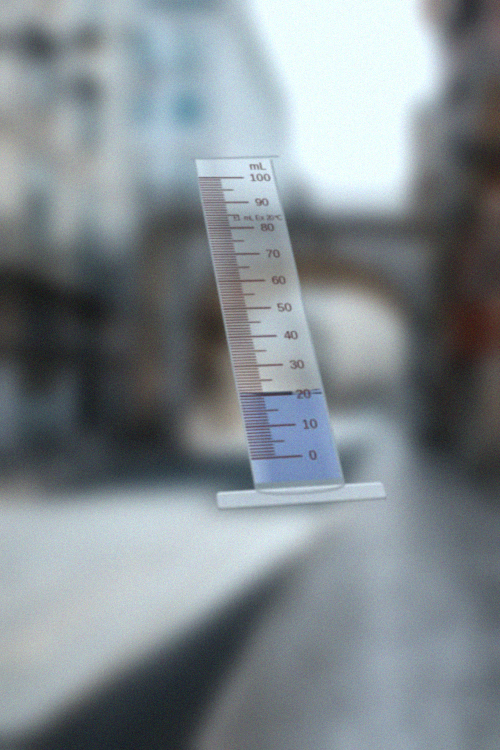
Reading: 20mL
